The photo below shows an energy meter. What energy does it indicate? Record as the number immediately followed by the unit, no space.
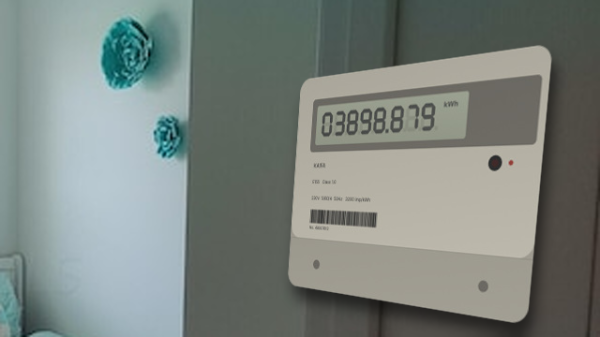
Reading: 3898.879kWh
